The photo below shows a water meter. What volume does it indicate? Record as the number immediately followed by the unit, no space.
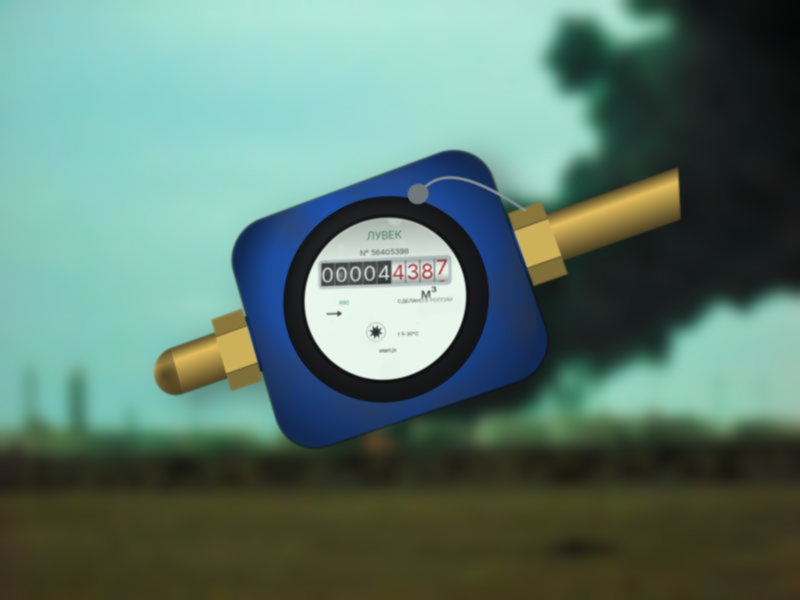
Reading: 4.4387m³
